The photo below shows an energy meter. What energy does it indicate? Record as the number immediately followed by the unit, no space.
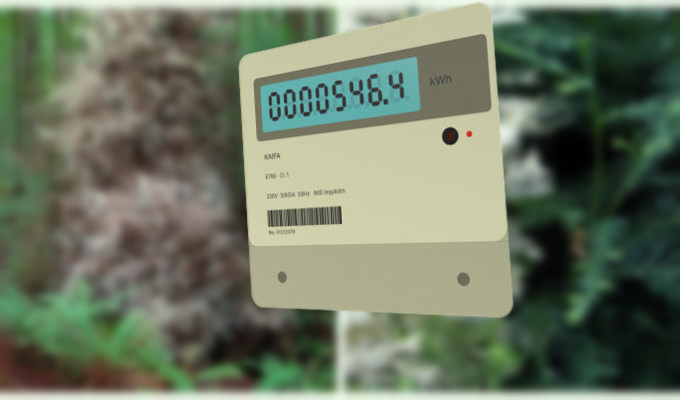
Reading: 546.4kWh
